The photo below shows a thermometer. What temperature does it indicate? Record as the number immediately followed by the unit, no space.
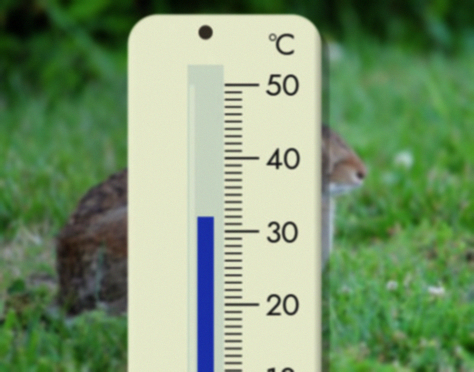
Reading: 32°C
